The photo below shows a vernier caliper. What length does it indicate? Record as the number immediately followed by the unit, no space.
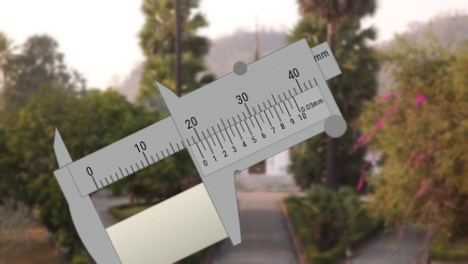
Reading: 19.2mm
